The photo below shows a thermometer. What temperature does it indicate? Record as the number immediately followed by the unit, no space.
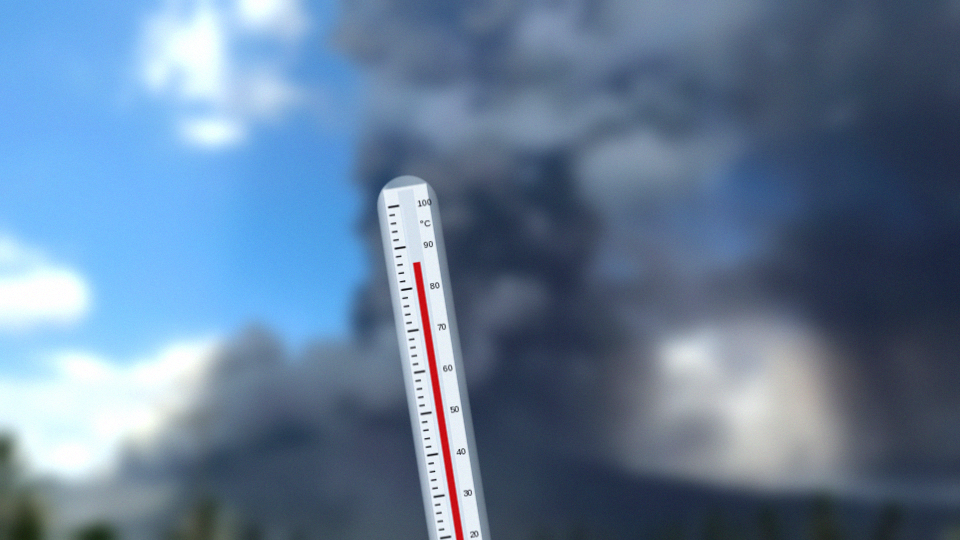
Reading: 86°C
